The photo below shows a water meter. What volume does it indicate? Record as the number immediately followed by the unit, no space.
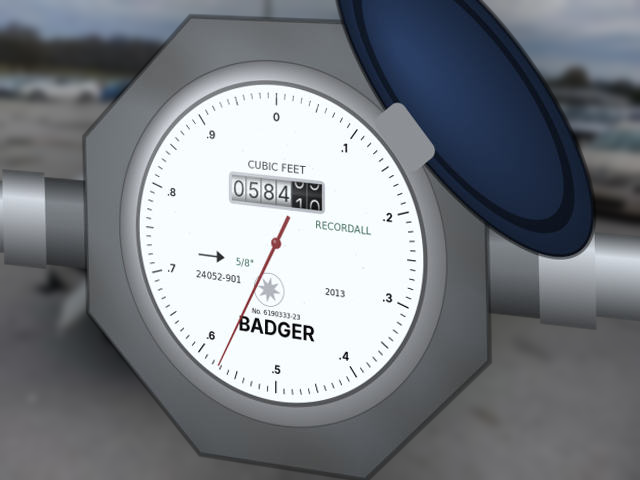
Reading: 58409.57ft³
